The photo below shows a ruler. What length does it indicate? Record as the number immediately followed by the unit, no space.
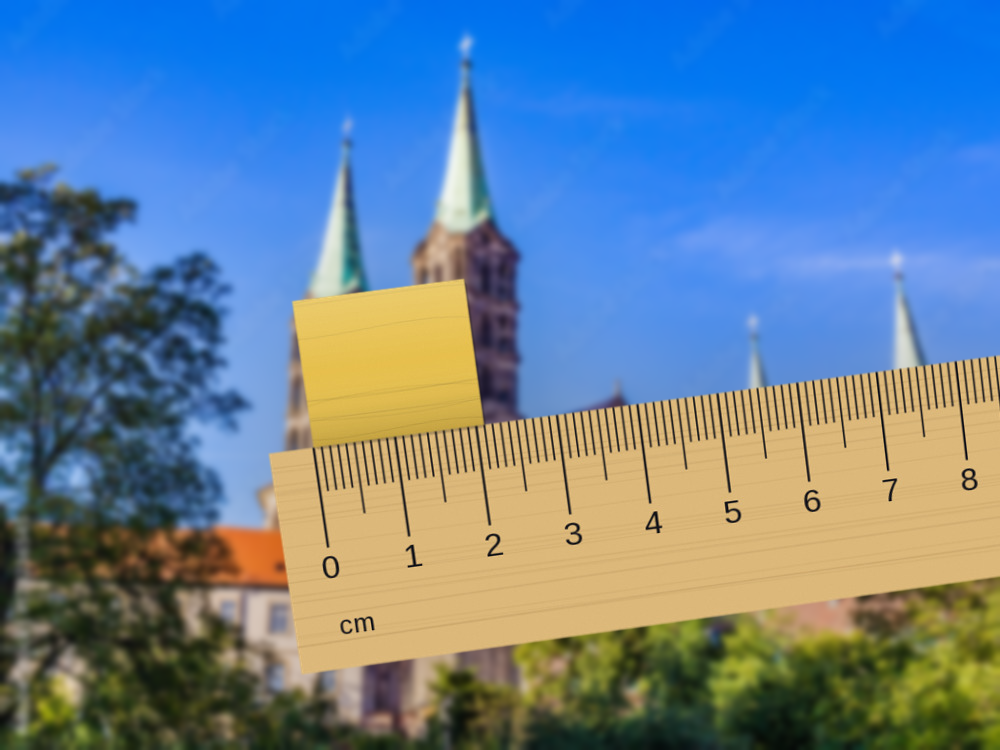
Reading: 2.1cm
